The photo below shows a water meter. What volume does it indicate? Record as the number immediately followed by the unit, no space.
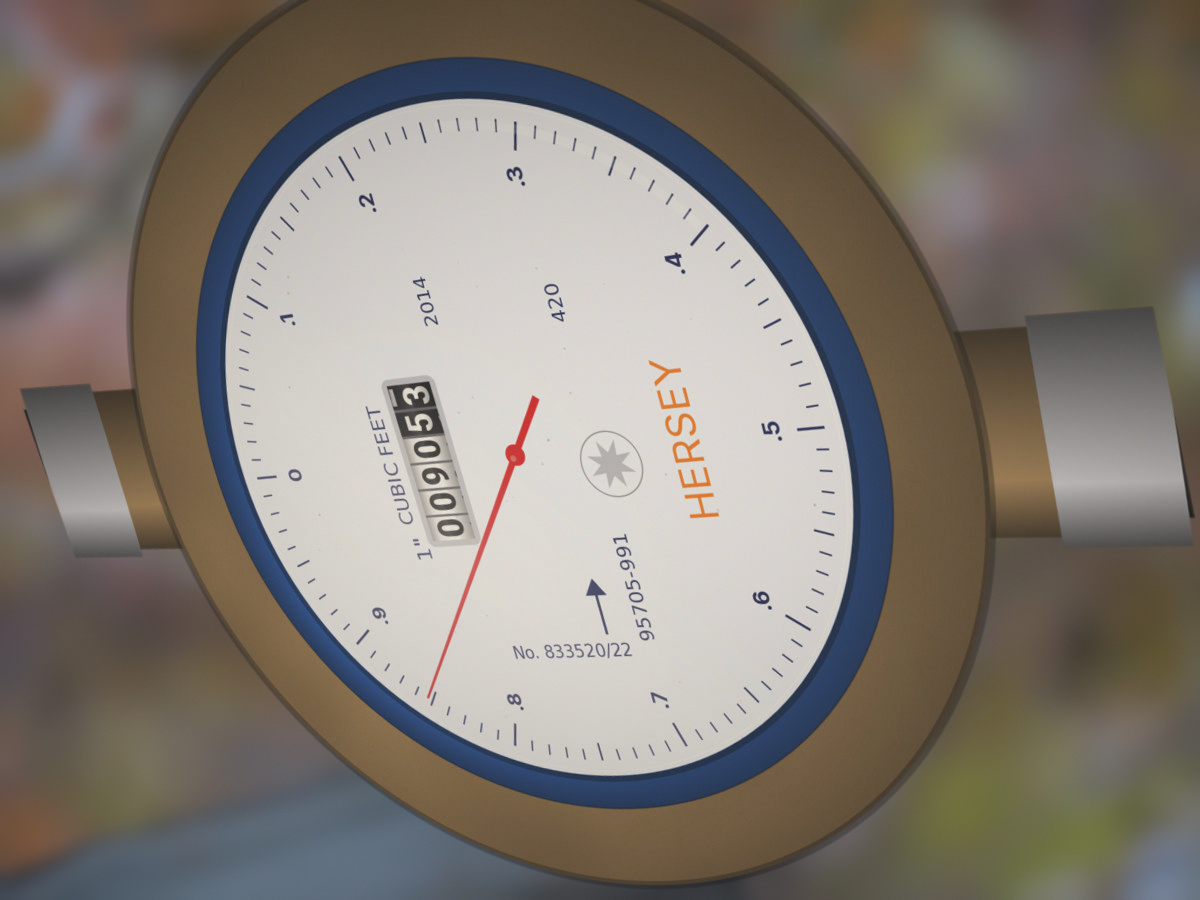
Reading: 9052.85ft³
